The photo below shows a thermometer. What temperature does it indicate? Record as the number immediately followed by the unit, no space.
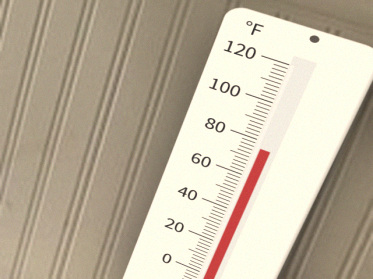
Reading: 76°F
